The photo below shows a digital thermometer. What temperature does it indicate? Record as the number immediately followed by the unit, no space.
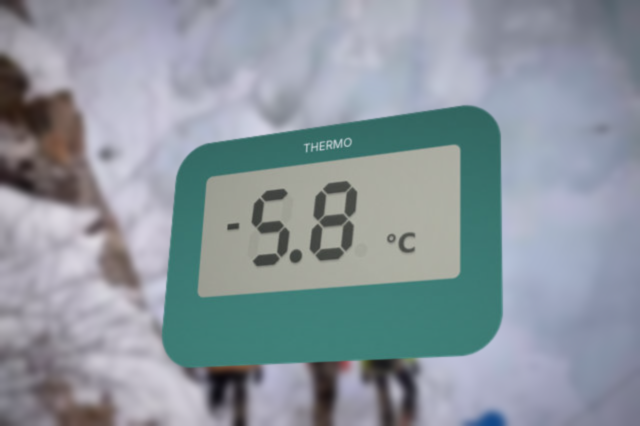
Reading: -5.8°C
